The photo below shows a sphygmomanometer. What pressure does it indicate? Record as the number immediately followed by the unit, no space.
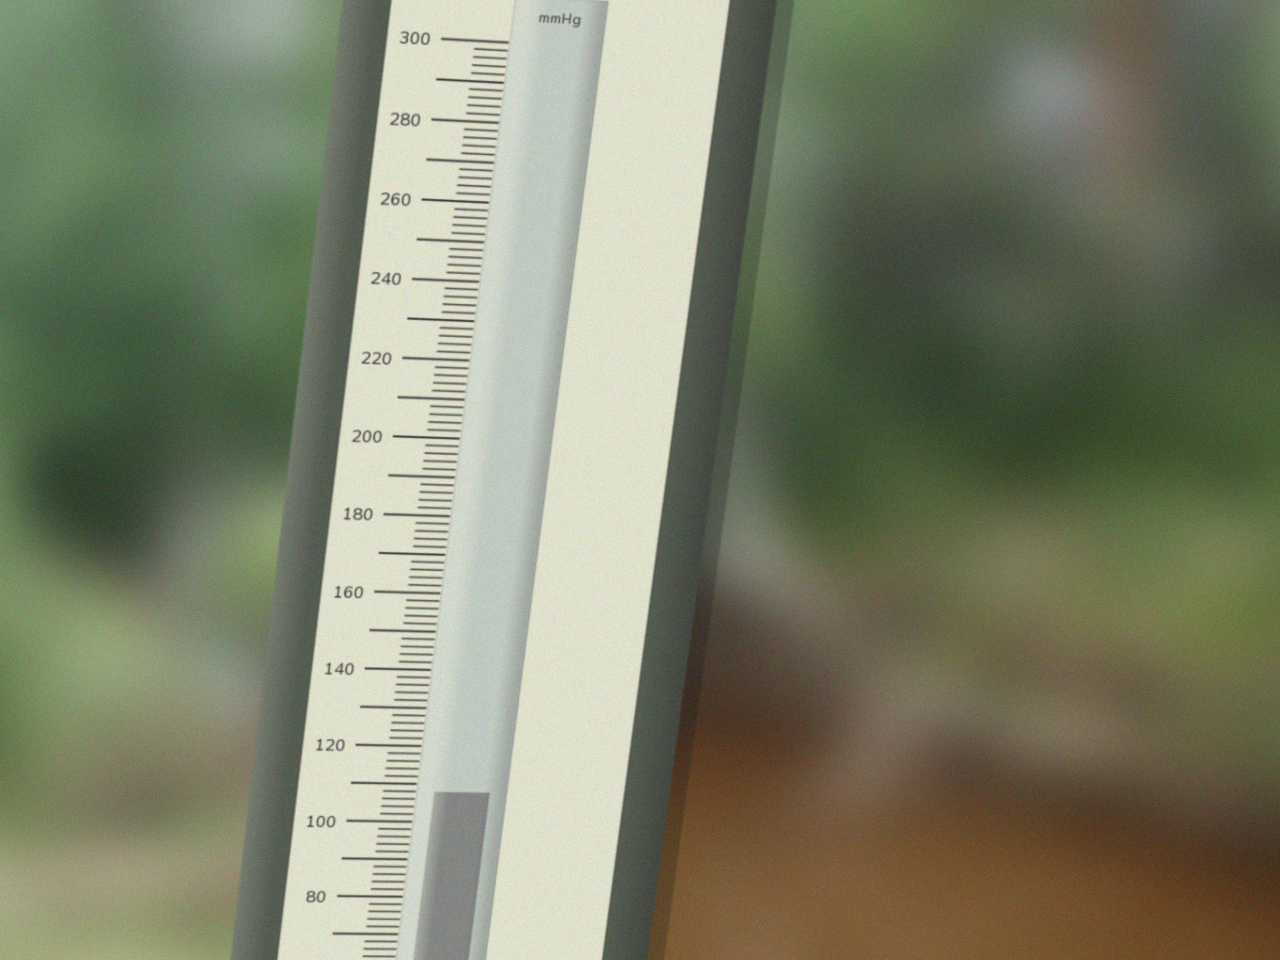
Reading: 108mmHg
